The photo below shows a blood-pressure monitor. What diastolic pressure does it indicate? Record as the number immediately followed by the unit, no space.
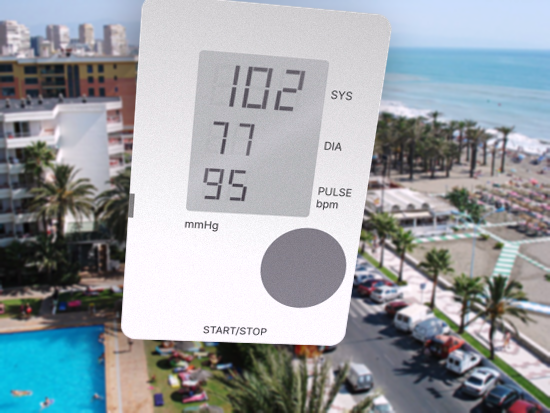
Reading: 77mmHg
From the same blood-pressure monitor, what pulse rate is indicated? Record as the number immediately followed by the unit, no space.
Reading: 95bpm
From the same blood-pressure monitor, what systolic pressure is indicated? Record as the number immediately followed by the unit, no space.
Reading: 102mmHg
